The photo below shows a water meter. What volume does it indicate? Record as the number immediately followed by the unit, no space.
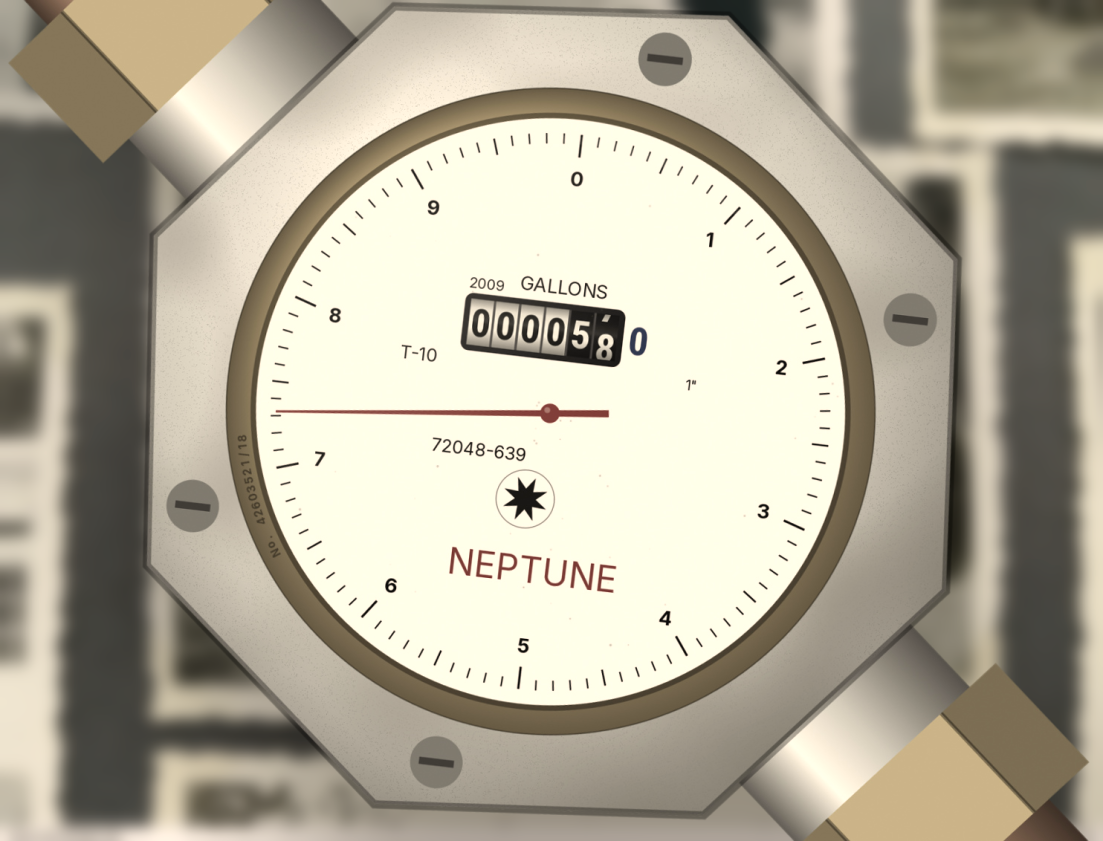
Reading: 577.3gal
